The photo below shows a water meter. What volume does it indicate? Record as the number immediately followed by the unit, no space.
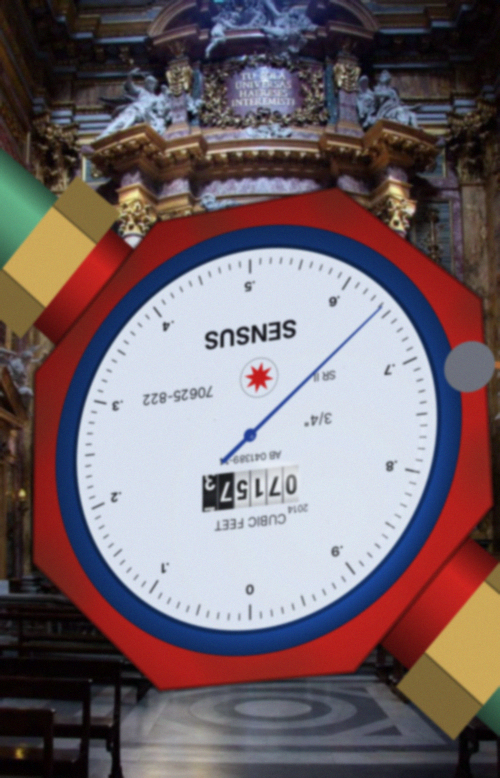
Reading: 71572.64ft³
